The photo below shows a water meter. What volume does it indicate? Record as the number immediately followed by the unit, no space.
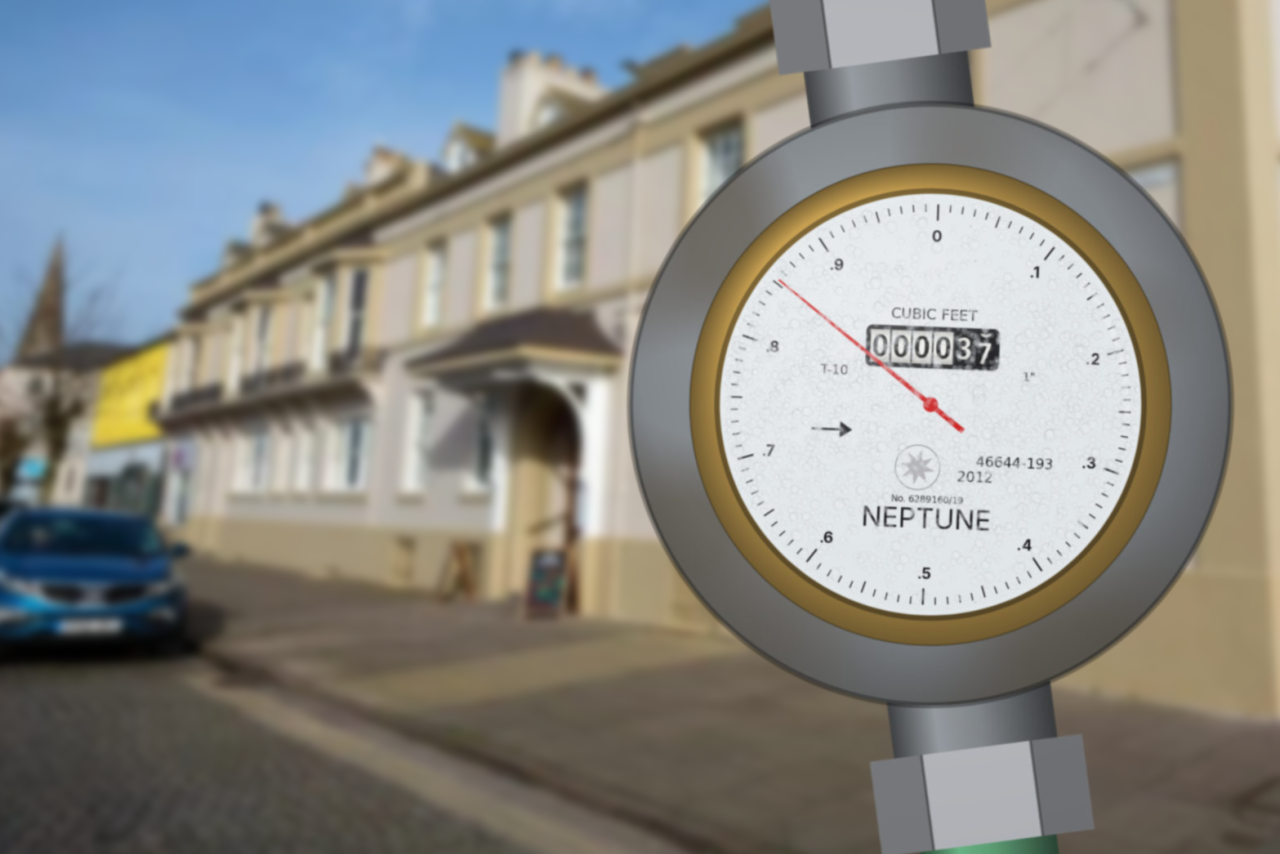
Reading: 36.85ft³
